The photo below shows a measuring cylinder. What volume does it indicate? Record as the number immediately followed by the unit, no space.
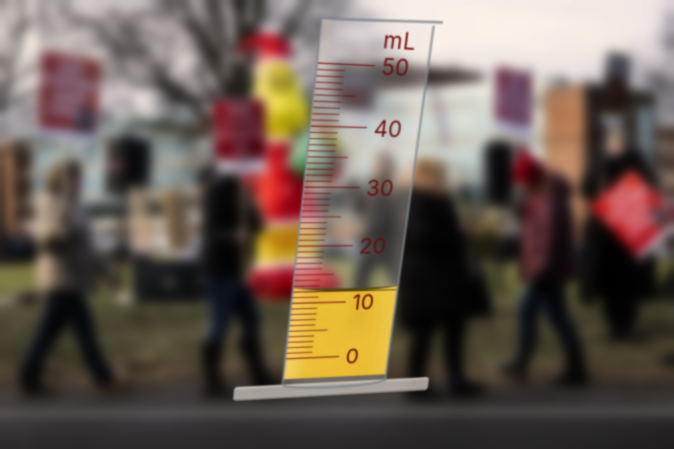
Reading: 12mL
